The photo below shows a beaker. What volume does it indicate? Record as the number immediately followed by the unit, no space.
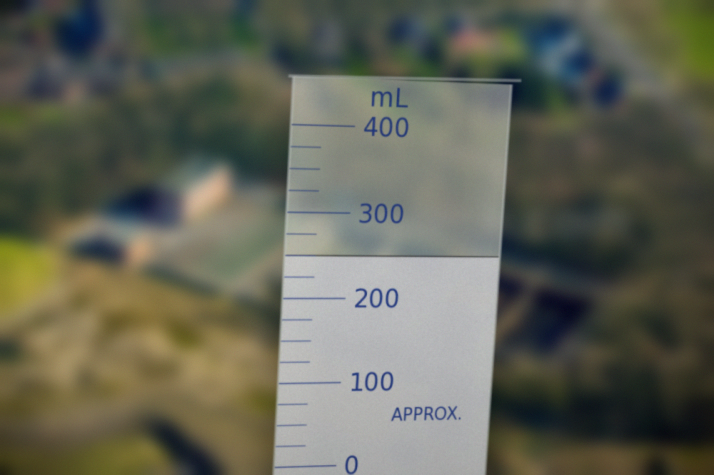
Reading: 250mL
